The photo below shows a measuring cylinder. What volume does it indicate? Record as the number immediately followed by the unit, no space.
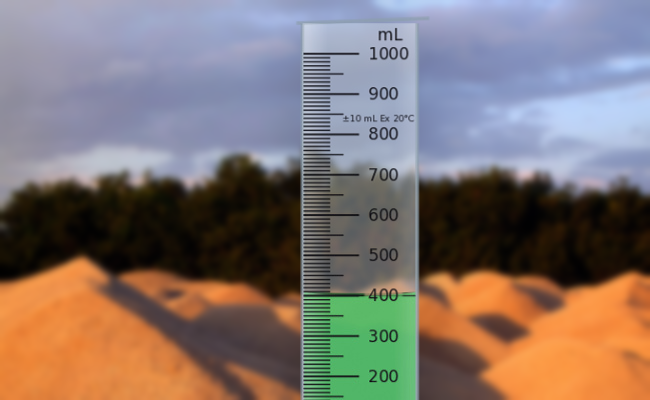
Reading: 400mL
